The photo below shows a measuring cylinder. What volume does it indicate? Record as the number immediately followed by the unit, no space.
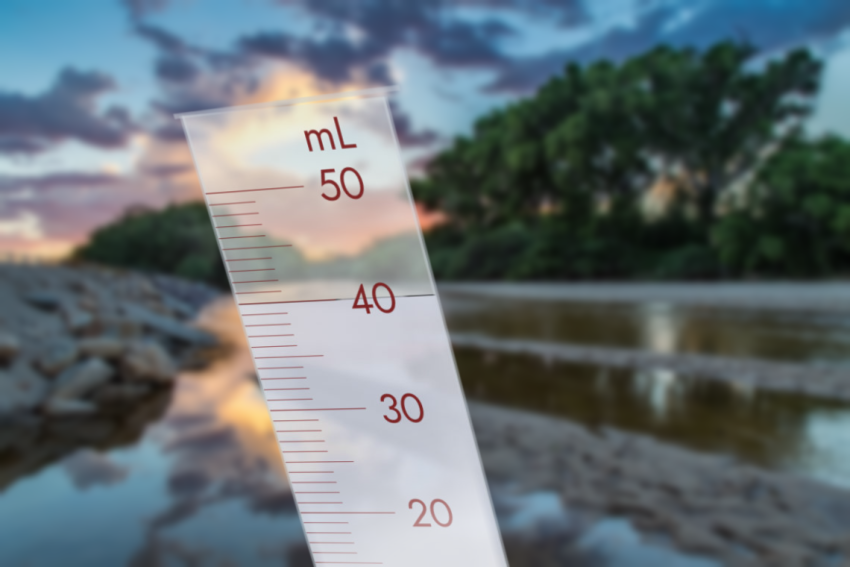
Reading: 40mL
